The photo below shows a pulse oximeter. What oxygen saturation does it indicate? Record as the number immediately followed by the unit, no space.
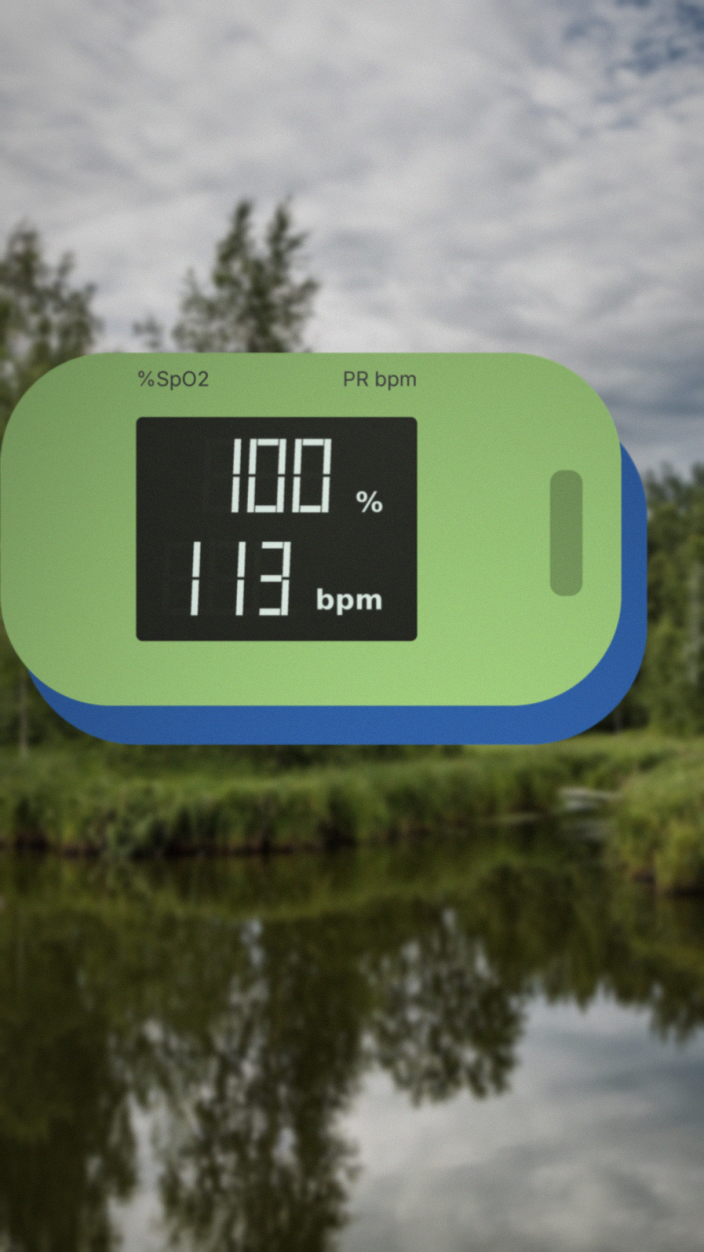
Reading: 100%
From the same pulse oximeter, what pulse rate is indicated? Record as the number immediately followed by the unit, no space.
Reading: 113bpm
